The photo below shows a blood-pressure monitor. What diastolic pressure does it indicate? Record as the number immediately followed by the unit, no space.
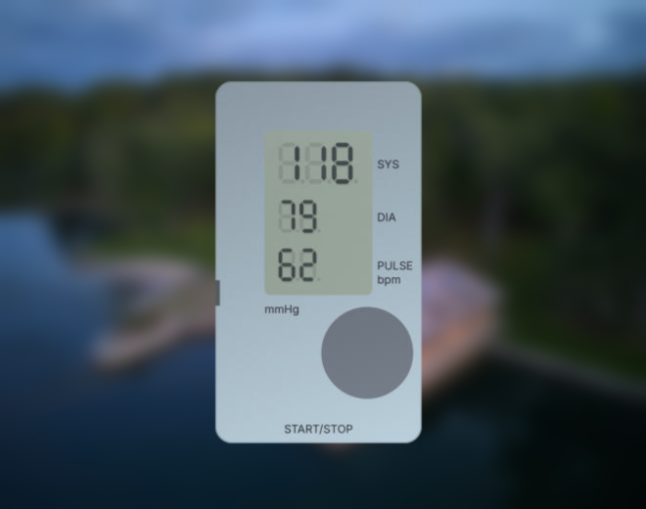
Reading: 79mmHg
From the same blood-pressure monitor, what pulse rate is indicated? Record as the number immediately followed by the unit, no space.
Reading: 62bpm
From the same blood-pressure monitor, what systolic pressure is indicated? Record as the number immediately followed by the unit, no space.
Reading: 118mmHg
